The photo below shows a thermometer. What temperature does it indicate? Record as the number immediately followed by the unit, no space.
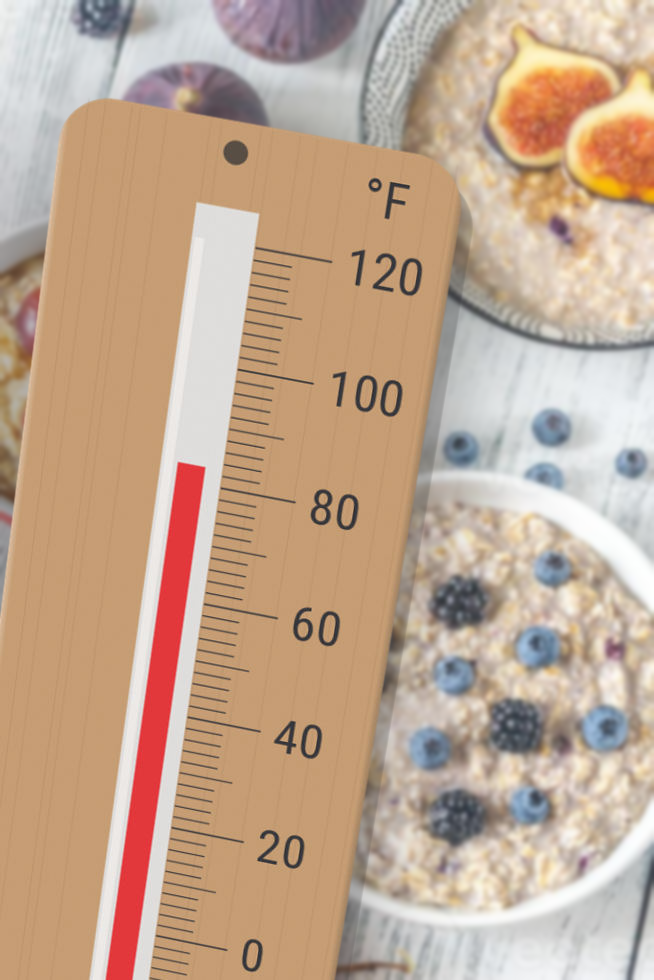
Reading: 83°F
